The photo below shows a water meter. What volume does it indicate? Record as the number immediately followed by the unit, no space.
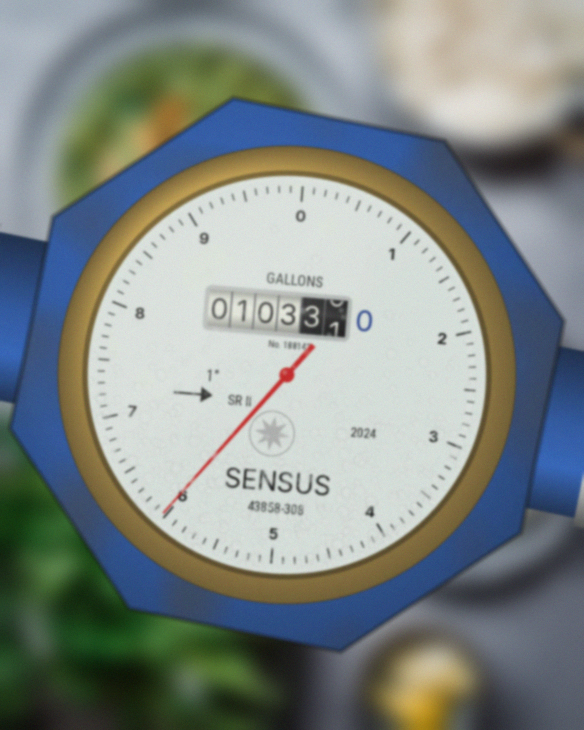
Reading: 103306.0gal
